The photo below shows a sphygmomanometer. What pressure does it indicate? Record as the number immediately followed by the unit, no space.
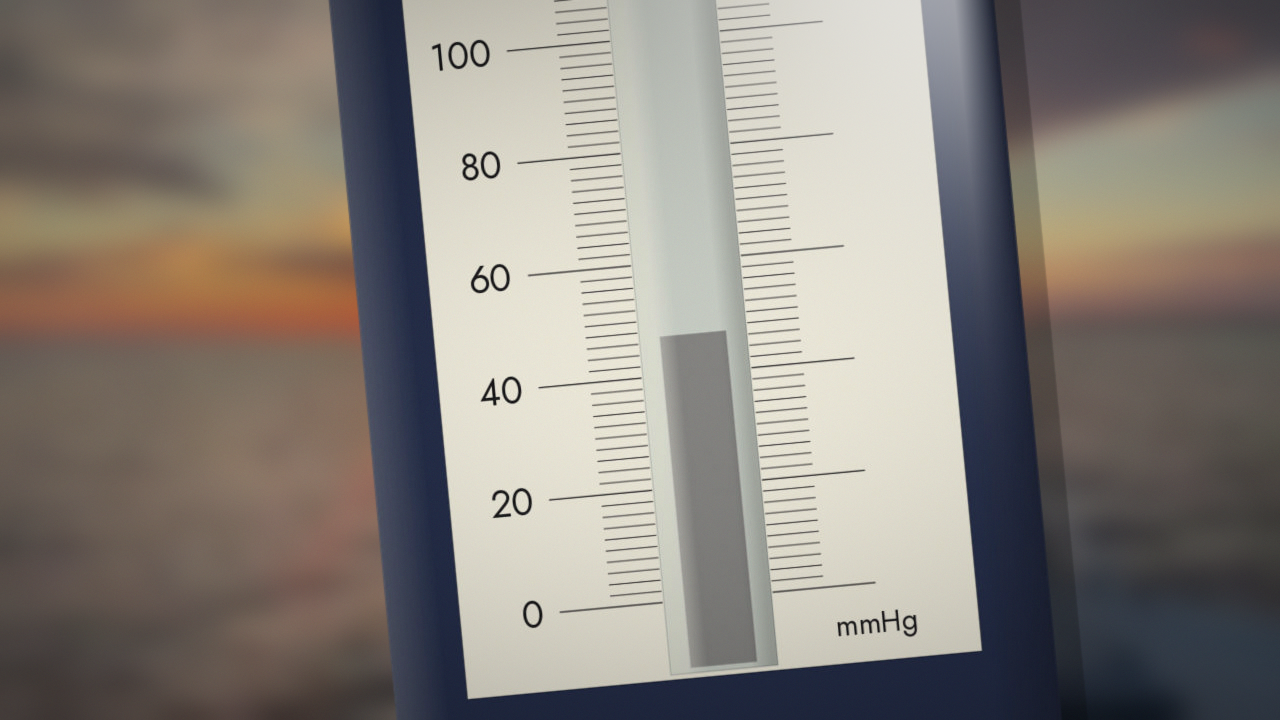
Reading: 47mmHg
